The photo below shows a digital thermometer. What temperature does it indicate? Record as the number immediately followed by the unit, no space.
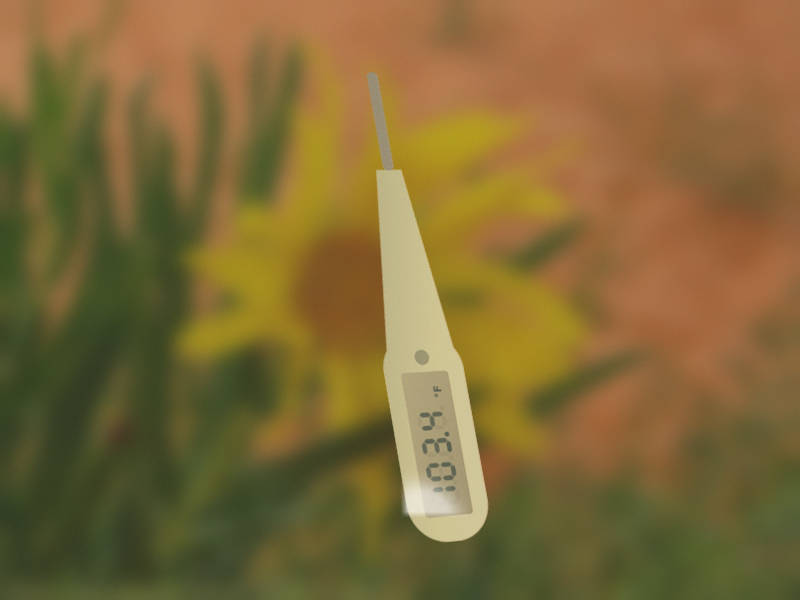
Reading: 103.4°F
